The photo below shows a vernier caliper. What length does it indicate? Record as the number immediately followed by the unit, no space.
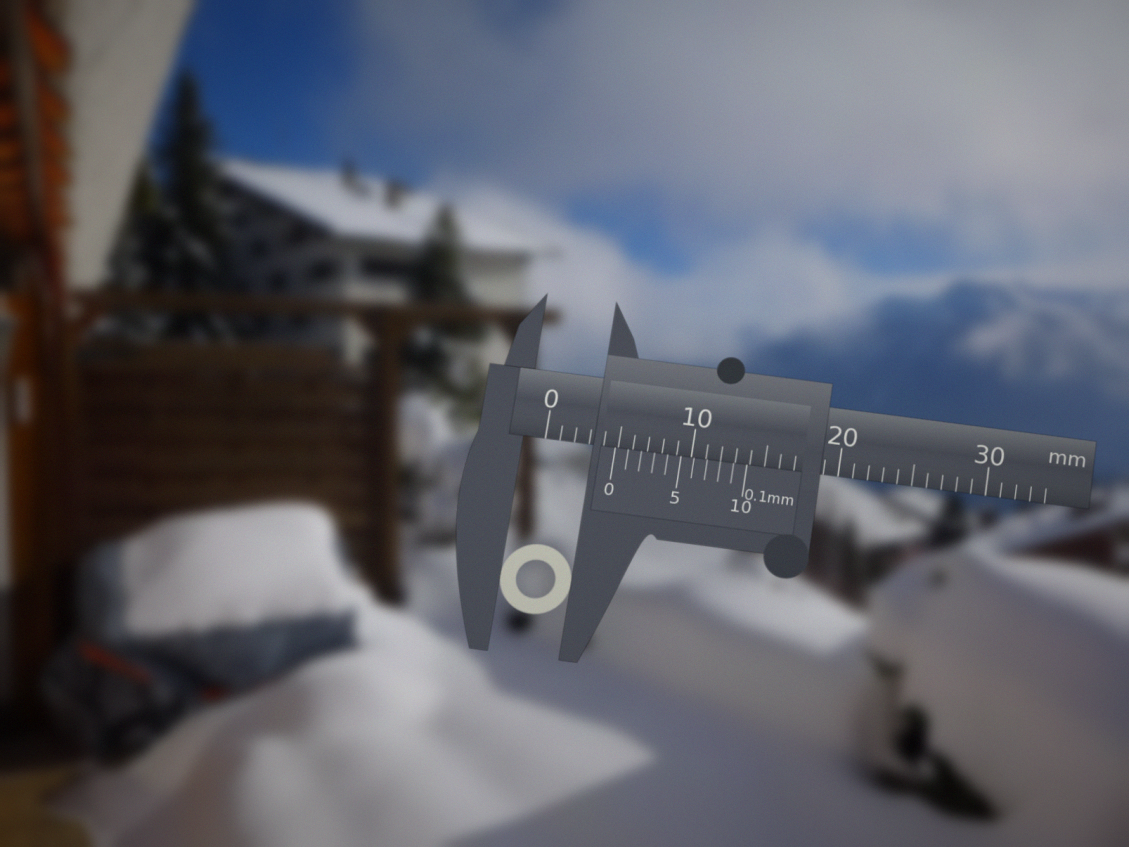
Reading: 4.8mm
